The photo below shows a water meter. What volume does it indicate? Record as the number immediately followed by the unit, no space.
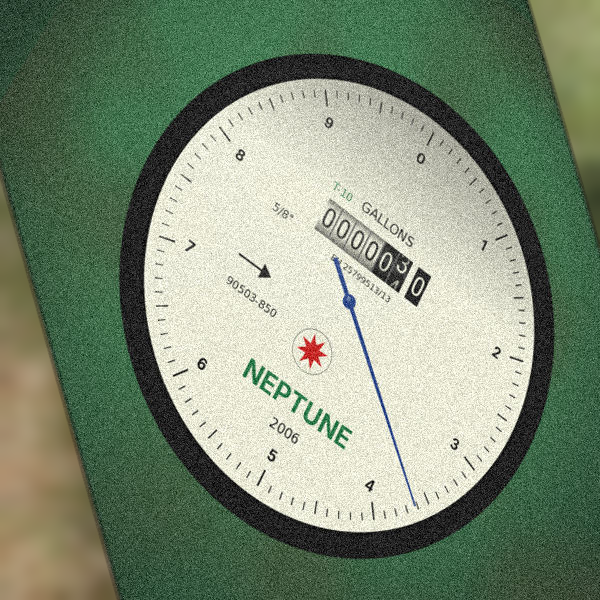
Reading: 33.6gal
